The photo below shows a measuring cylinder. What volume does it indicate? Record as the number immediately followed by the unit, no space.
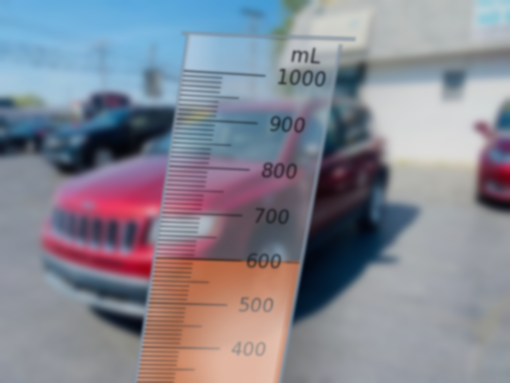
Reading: 600mL
